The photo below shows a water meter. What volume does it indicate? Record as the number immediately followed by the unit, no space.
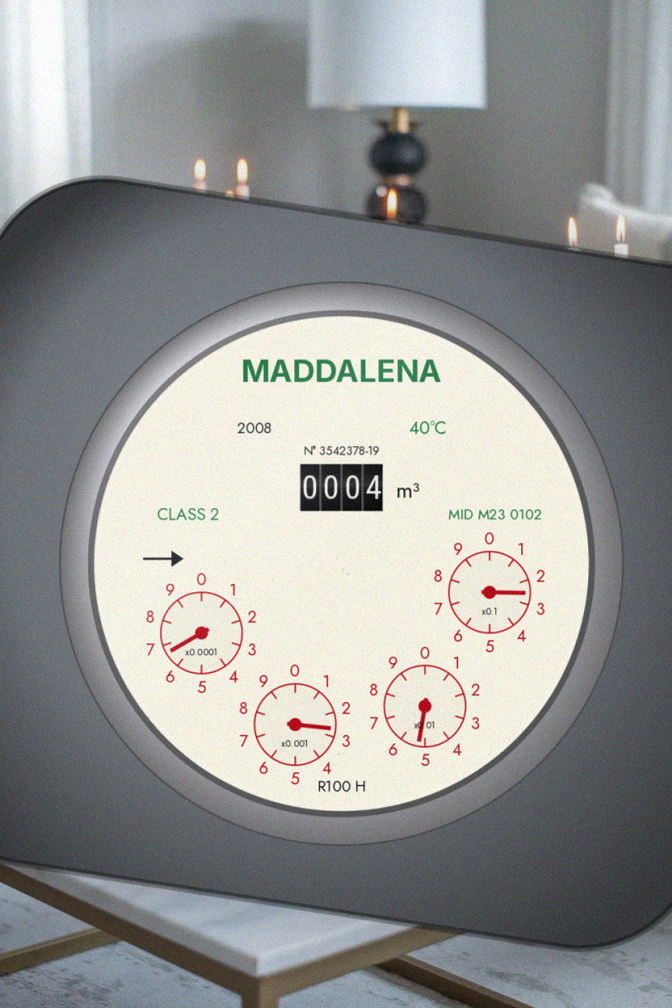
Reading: 4.2526m³
